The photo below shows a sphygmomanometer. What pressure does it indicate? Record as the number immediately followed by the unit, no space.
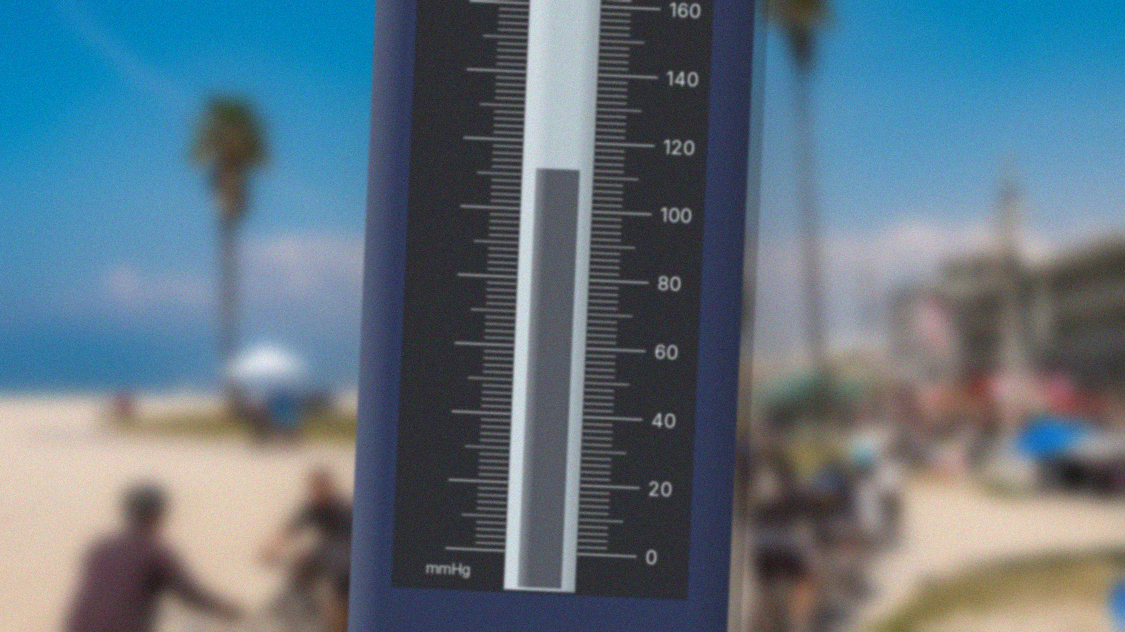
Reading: 112mmHg
